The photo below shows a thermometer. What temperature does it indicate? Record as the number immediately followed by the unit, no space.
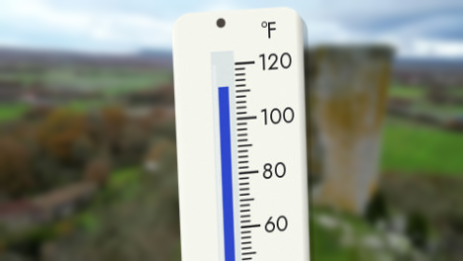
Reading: 112°F
